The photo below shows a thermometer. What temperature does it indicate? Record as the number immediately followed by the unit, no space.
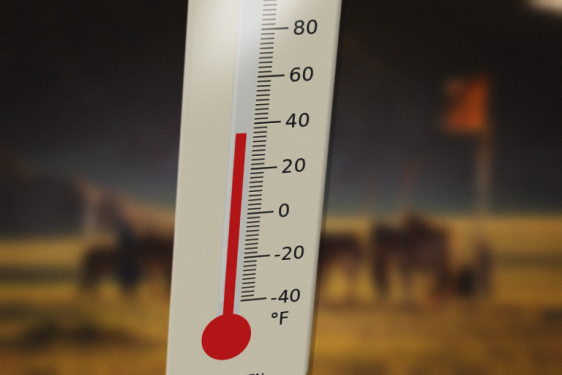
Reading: 36°F
